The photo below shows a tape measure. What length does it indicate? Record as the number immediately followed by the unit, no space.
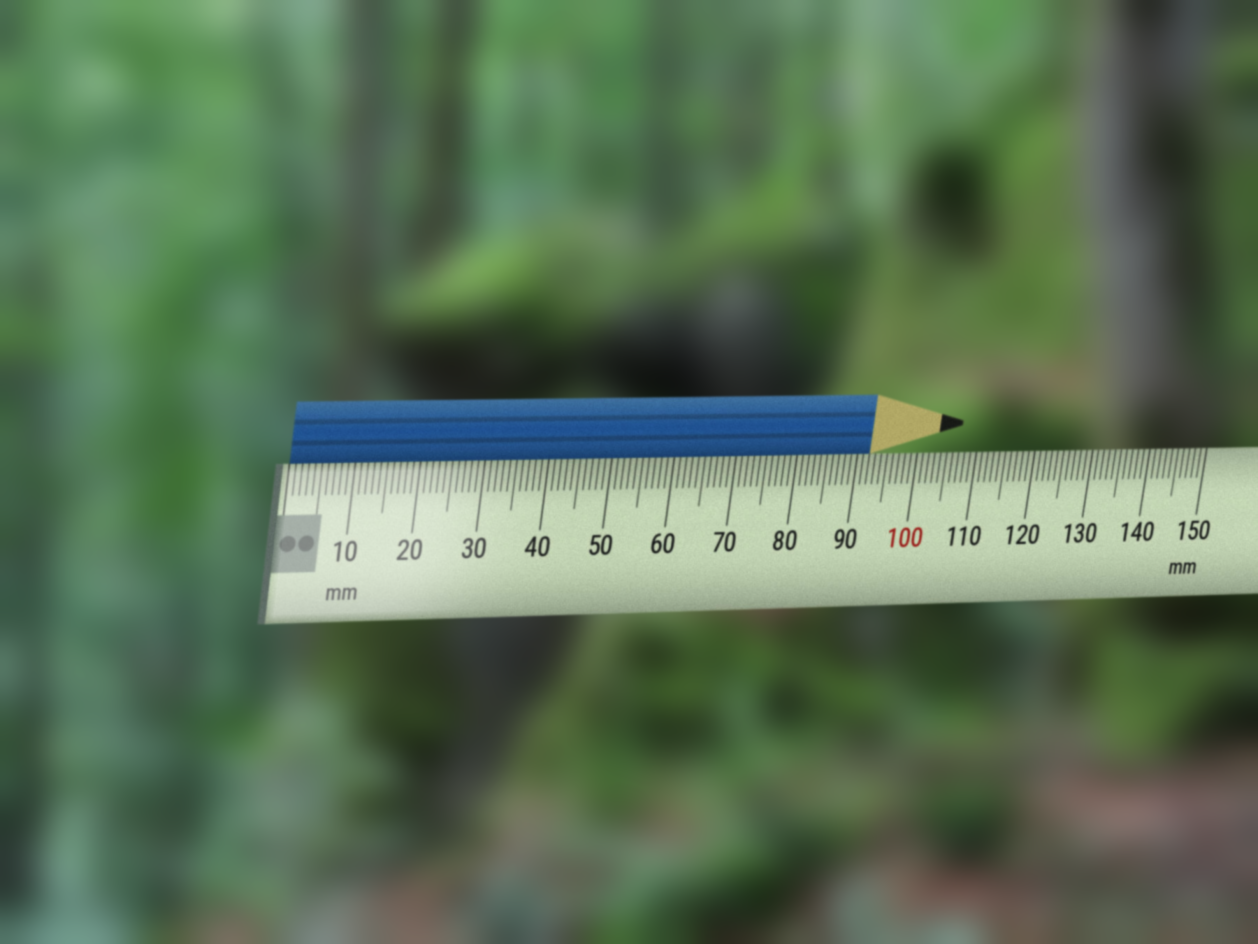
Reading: 107mm
